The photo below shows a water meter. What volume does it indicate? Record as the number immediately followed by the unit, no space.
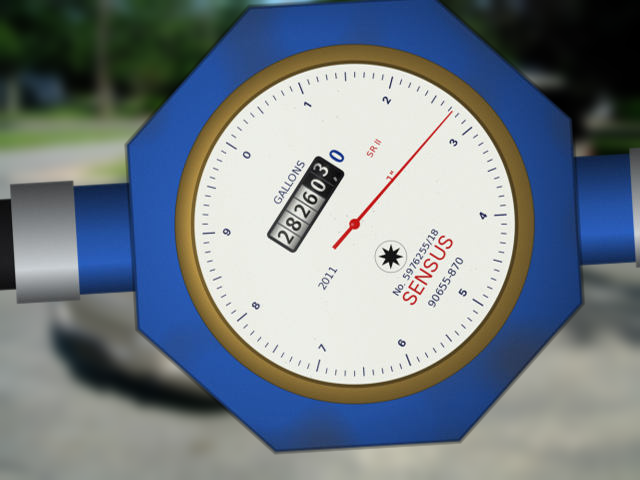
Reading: 2826032.7gal
